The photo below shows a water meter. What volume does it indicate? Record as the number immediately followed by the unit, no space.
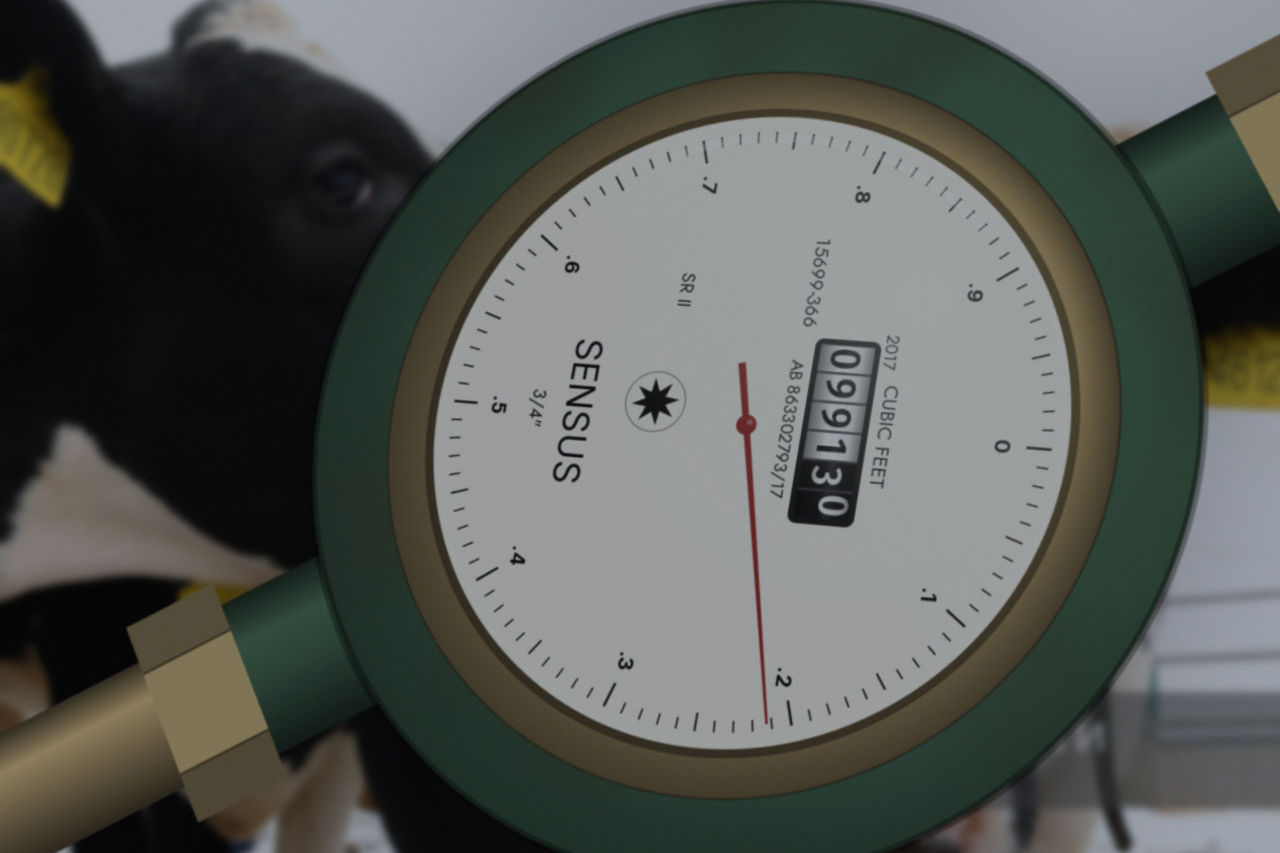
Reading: 99130.21ft³
